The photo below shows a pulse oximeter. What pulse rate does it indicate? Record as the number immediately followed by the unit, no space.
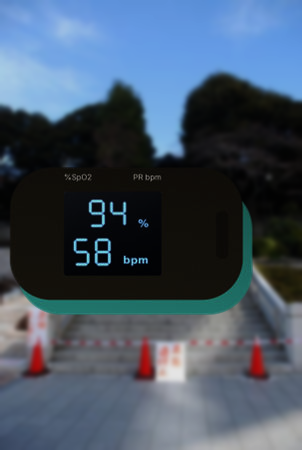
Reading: 58bpm
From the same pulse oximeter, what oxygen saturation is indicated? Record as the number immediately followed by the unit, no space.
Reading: 94%
